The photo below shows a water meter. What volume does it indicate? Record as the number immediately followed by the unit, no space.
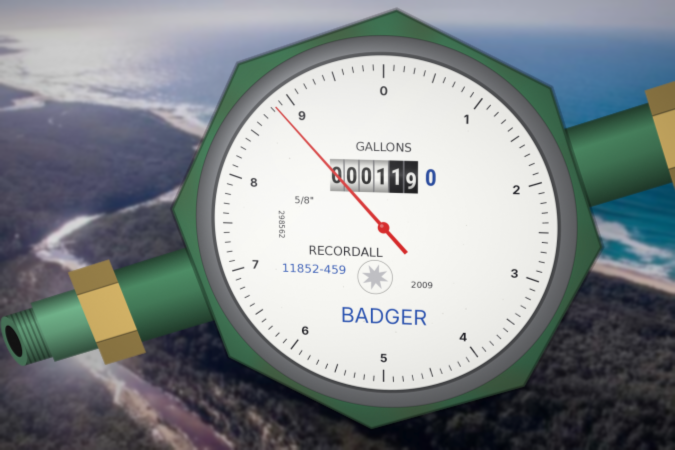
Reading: 1188.8gal
